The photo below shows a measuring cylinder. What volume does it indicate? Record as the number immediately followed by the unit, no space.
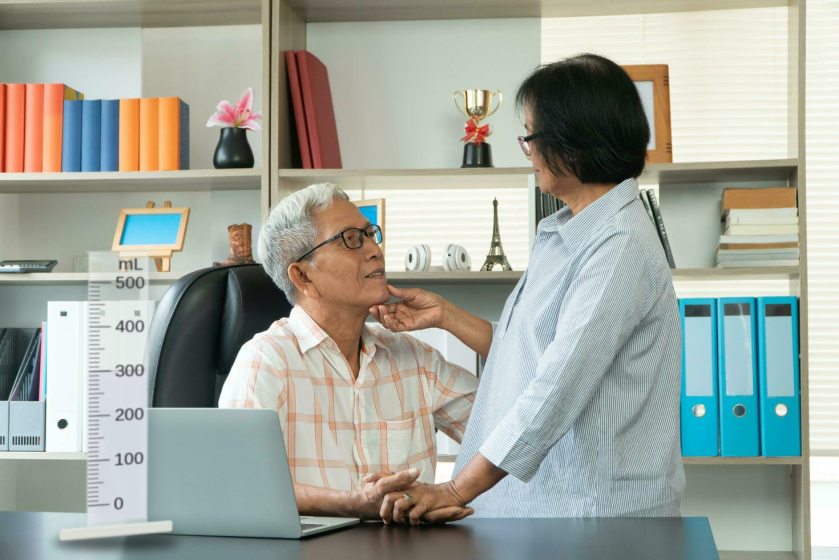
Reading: 300mL
